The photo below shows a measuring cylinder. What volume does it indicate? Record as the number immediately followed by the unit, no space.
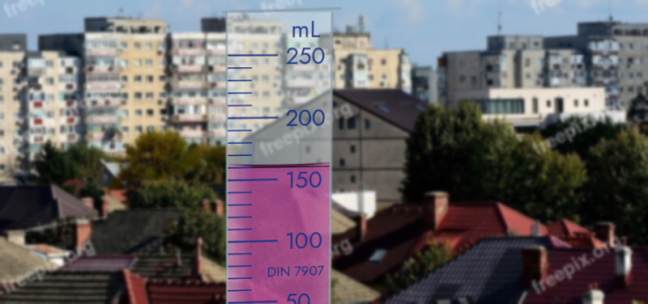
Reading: 160mL
